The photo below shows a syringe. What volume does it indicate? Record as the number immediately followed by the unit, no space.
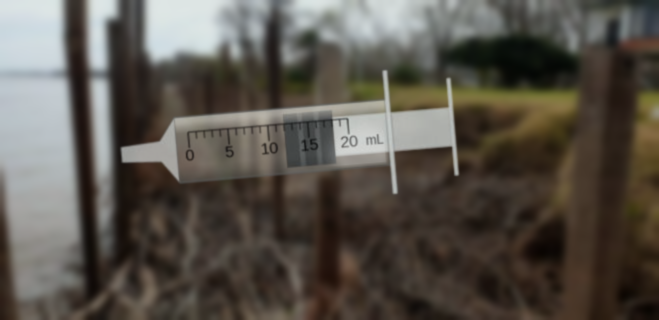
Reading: 12mL
